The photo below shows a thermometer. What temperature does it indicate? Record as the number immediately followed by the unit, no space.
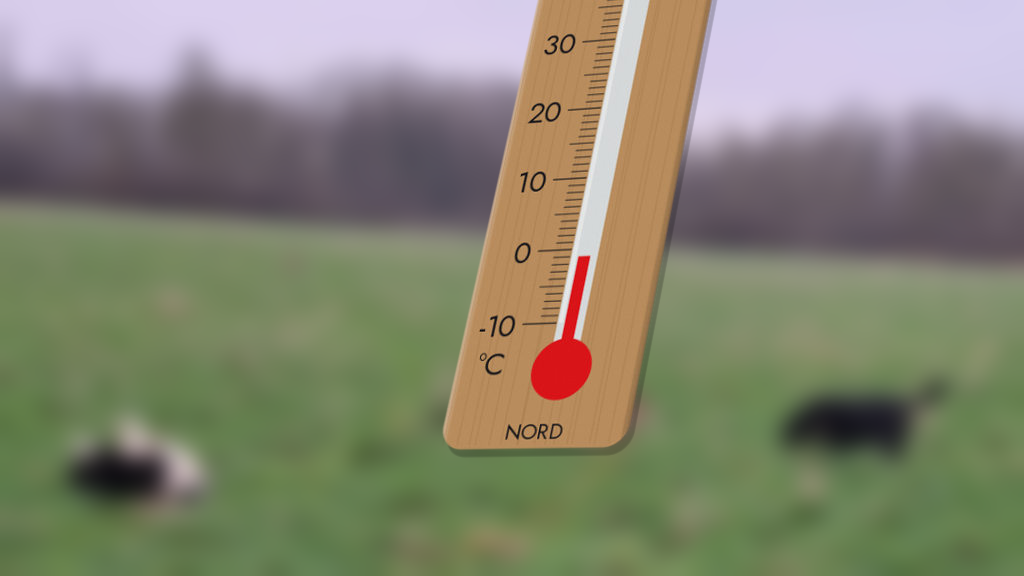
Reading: -1°C
